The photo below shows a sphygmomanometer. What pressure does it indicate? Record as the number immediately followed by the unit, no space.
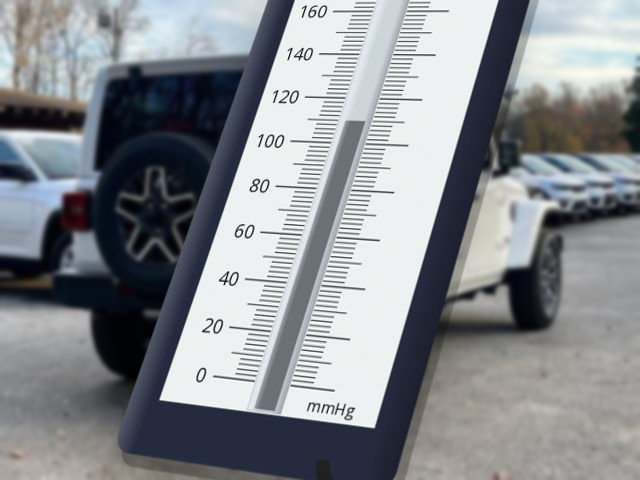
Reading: 110mmHg
